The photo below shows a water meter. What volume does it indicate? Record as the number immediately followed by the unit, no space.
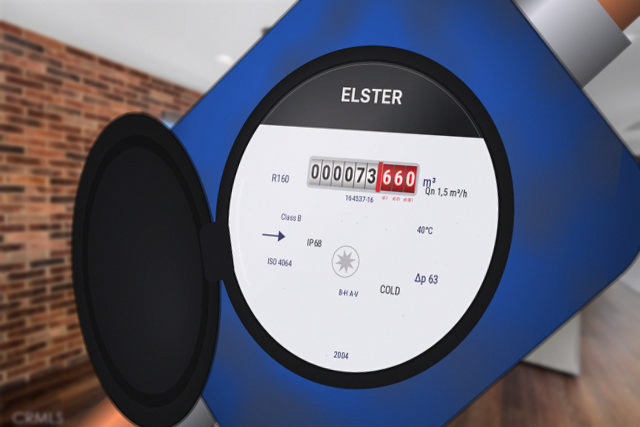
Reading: 73.660m³
